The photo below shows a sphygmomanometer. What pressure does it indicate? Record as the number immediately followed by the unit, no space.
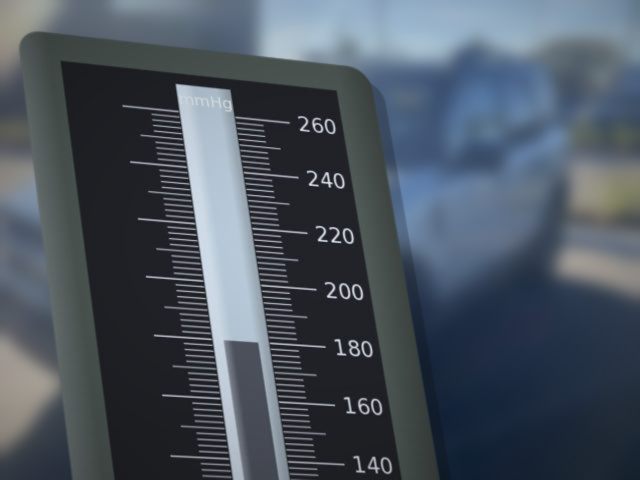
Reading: 180mmHg
